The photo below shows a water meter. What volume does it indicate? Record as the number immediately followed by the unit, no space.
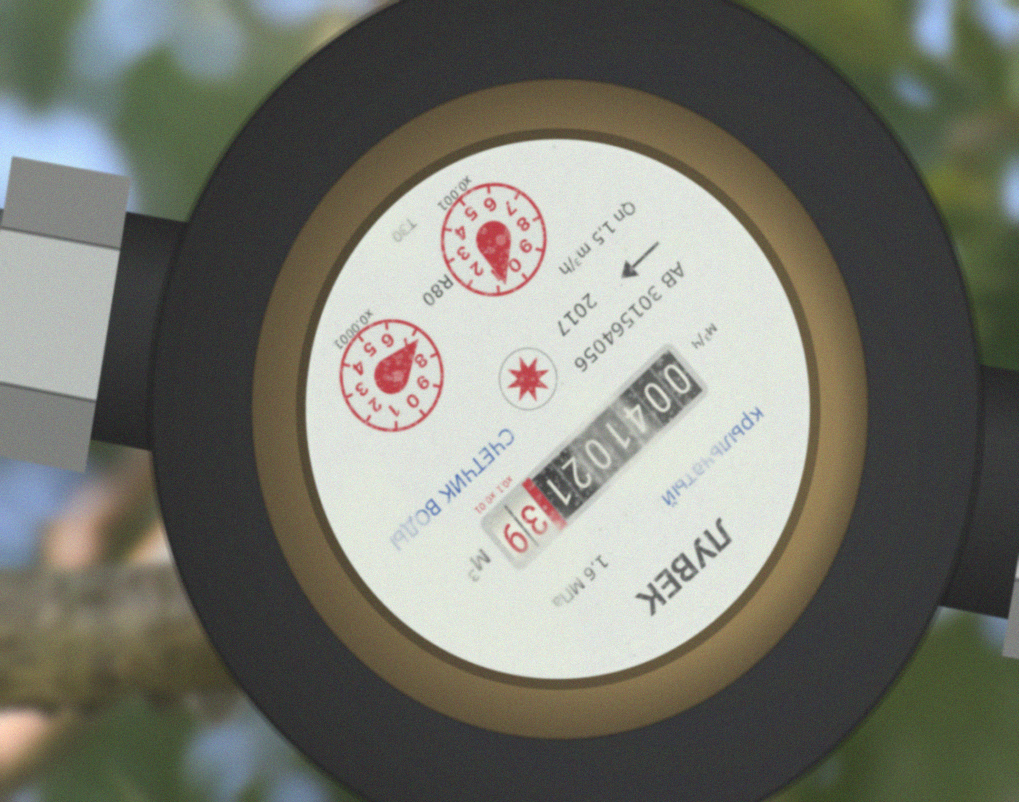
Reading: 41021.3907m³
